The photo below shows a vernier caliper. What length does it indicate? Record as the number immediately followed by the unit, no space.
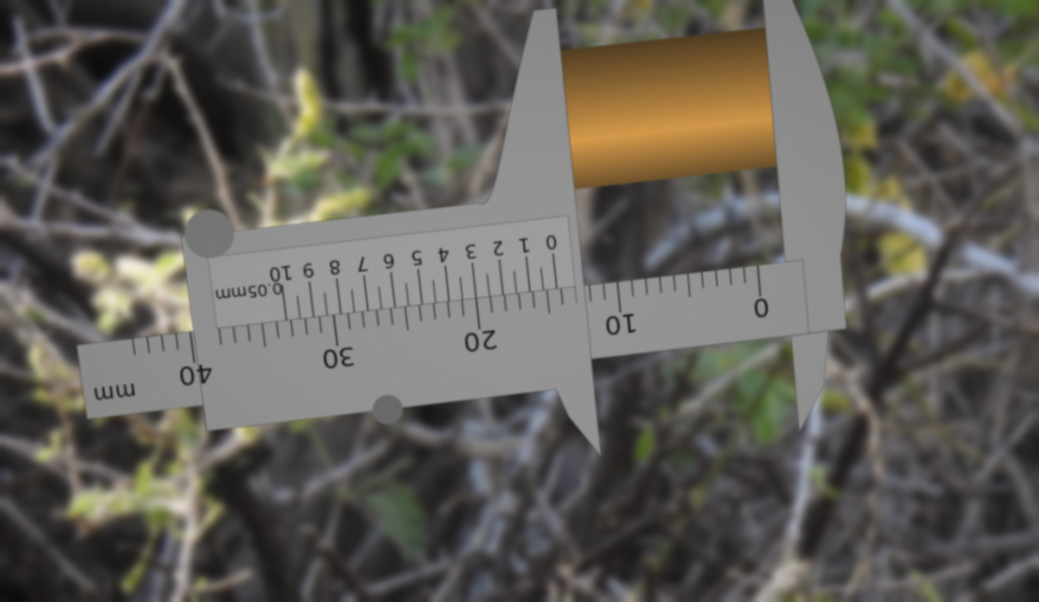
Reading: 14.3mm
